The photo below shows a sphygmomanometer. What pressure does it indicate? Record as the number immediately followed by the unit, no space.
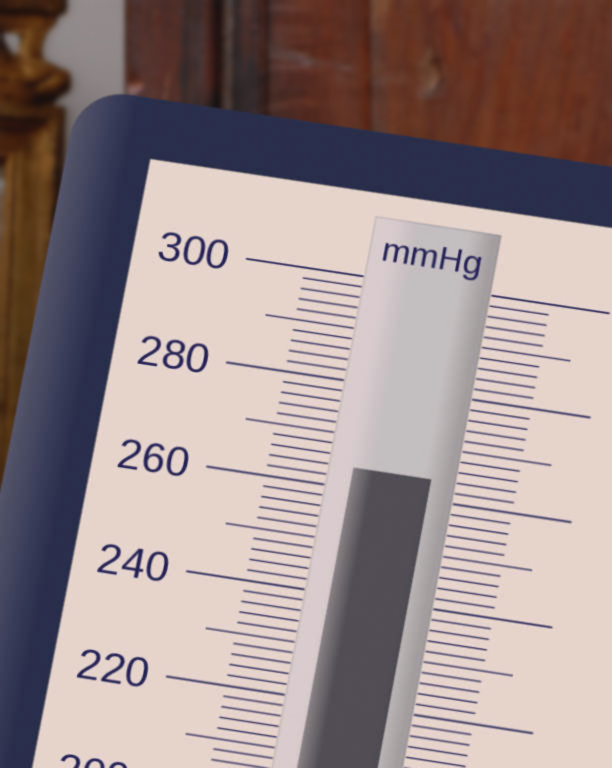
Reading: 264mmHg
